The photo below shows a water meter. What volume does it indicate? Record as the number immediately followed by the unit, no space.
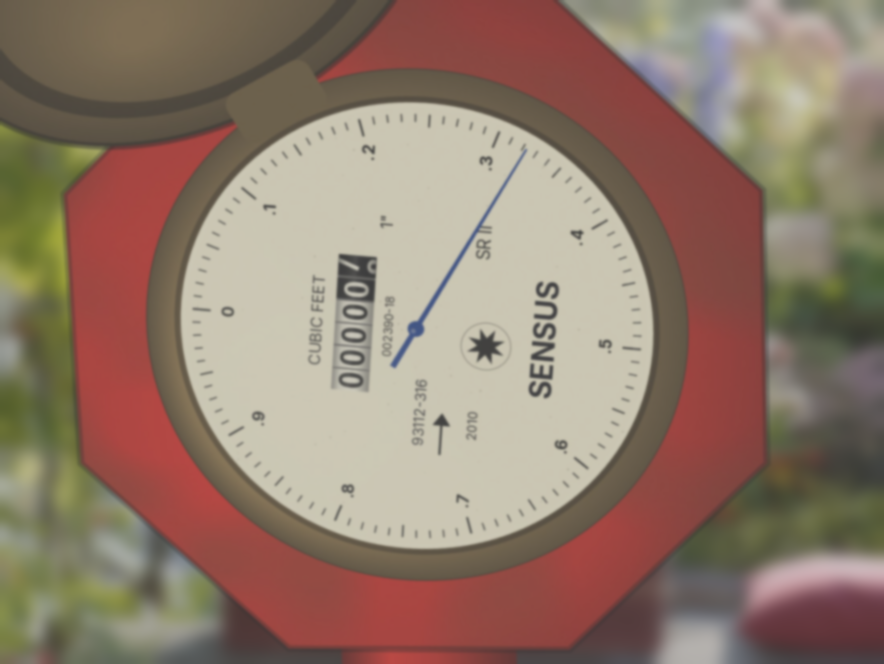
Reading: 7.32ft³
